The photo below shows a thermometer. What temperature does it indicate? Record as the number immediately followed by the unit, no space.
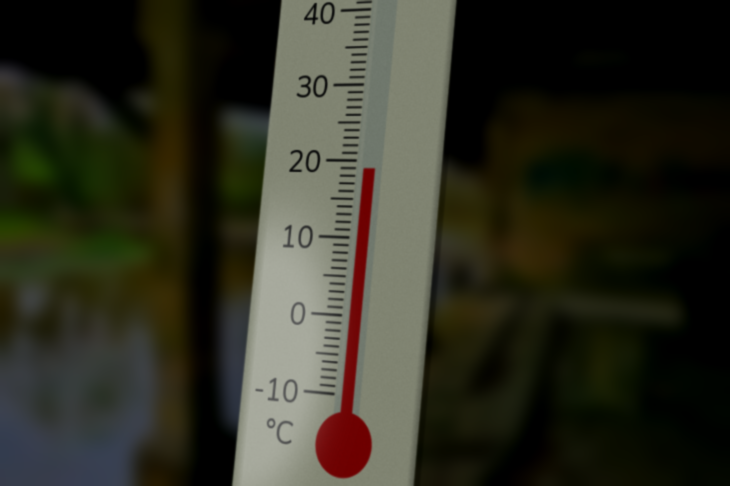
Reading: 19°C
